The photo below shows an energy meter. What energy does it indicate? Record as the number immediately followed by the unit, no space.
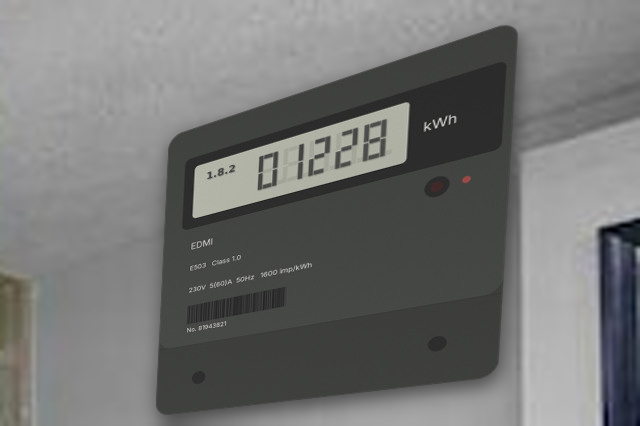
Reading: 1228kWh
